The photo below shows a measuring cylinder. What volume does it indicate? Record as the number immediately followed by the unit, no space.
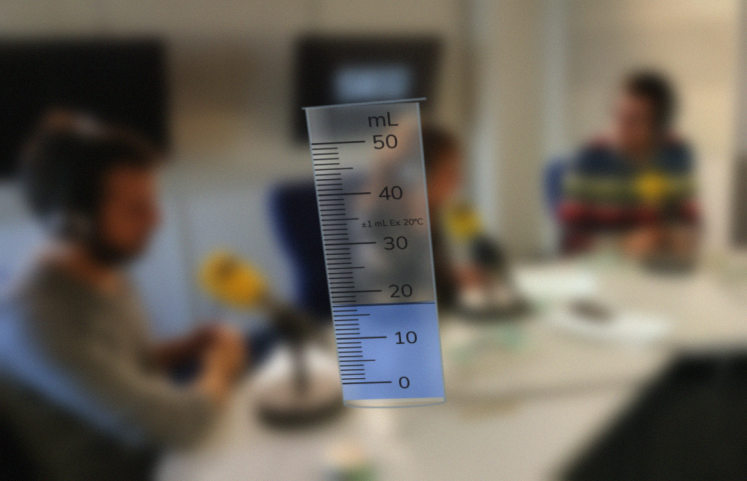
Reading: 17mL
